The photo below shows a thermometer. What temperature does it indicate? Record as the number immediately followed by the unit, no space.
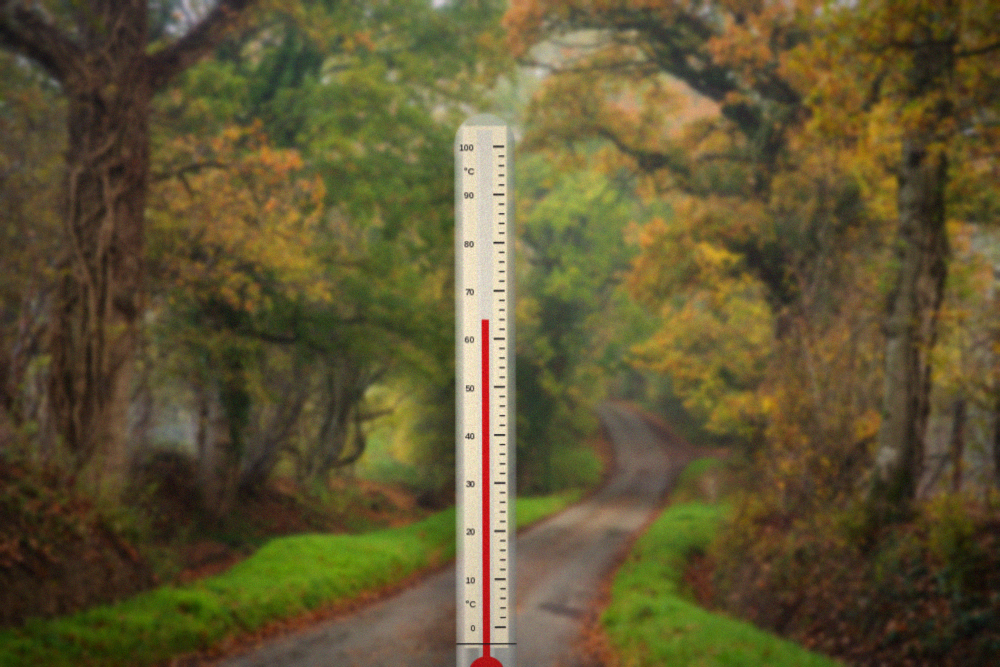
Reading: 64°C
